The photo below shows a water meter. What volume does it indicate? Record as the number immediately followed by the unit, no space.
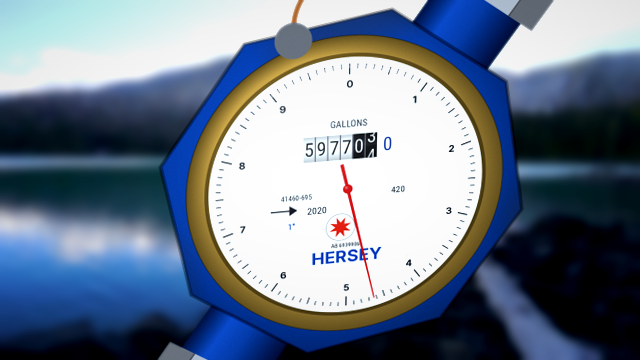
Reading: 5977034.6gal
